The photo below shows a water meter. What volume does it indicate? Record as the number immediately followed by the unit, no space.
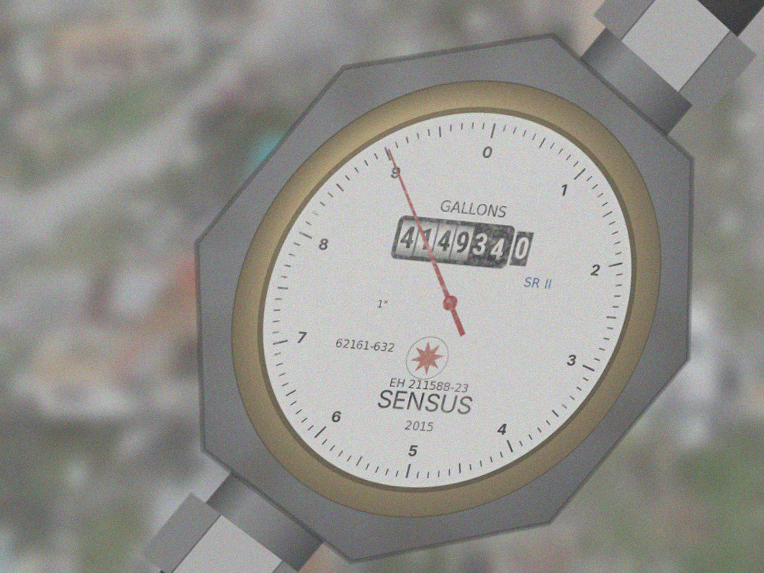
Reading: 4149339.0gal
